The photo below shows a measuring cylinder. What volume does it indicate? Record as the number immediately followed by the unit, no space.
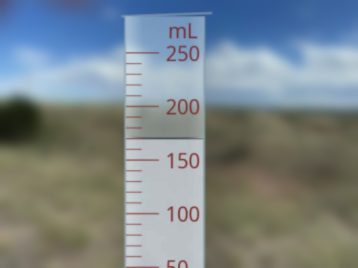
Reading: 170mL
